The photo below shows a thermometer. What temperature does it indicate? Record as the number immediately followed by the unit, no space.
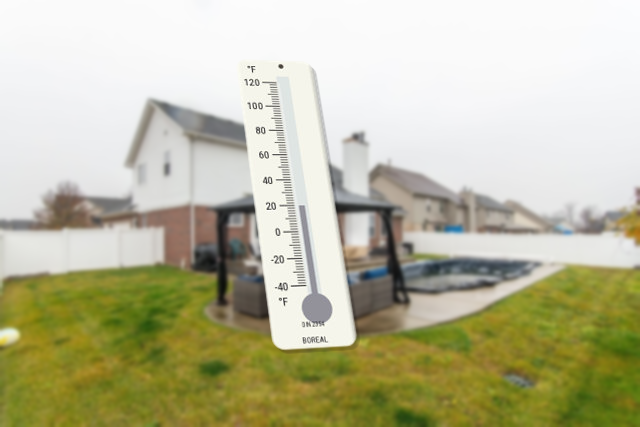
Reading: 20°F
